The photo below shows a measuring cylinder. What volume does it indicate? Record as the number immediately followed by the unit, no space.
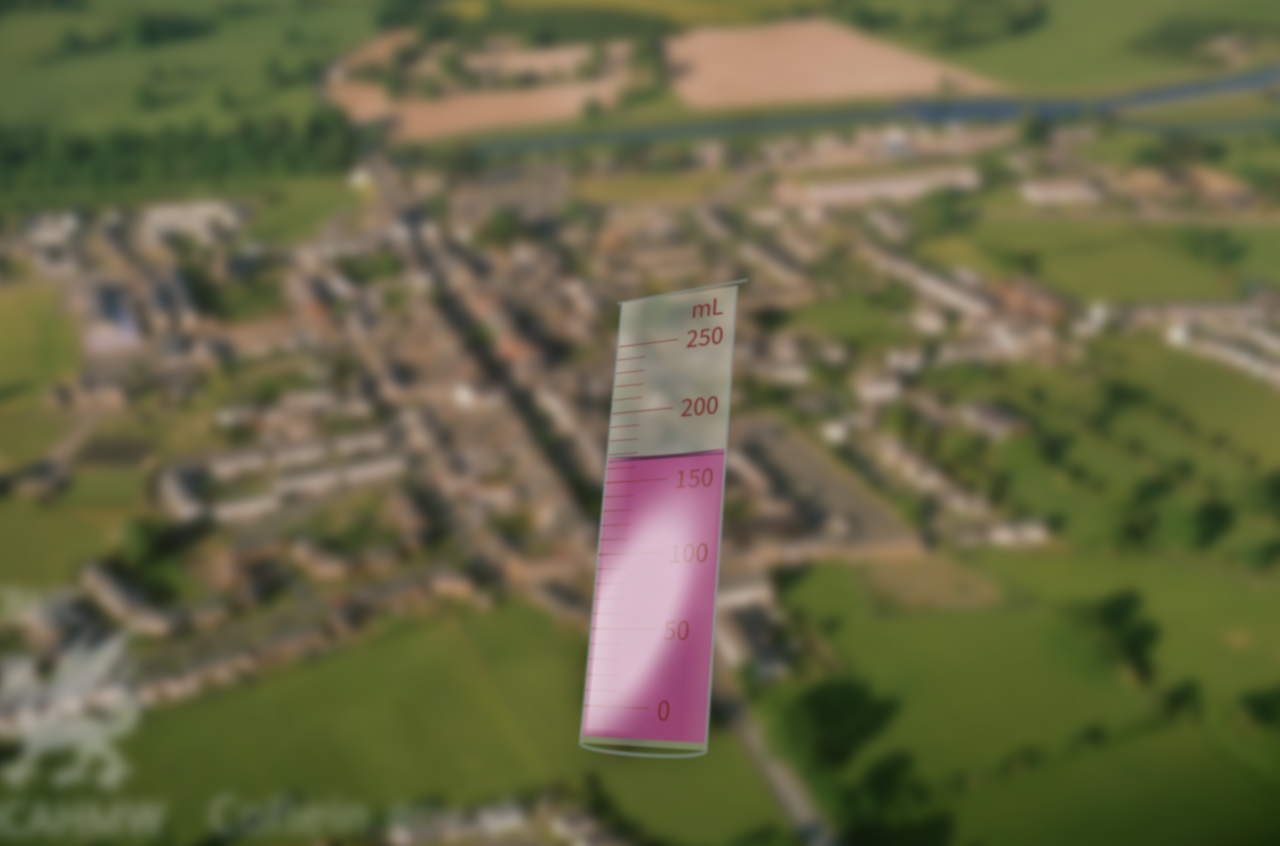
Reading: 165mL
